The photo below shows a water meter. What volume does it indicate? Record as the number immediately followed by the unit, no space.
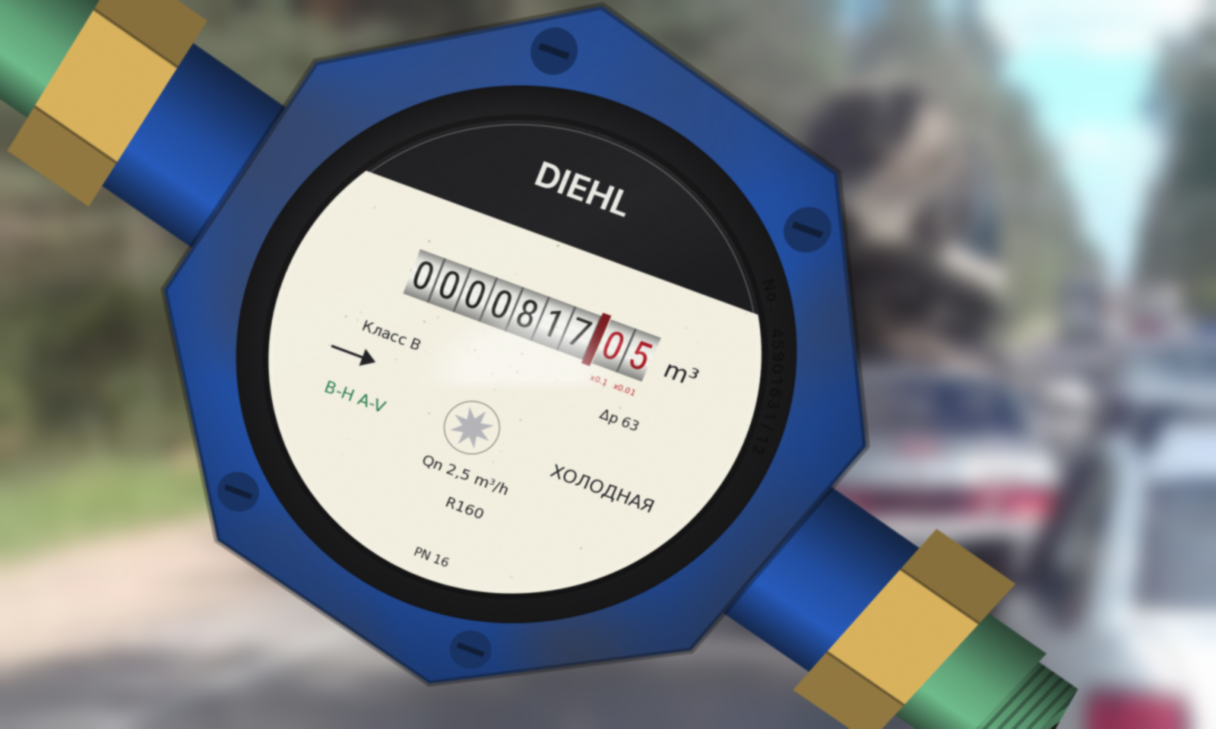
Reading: 817.05m³
